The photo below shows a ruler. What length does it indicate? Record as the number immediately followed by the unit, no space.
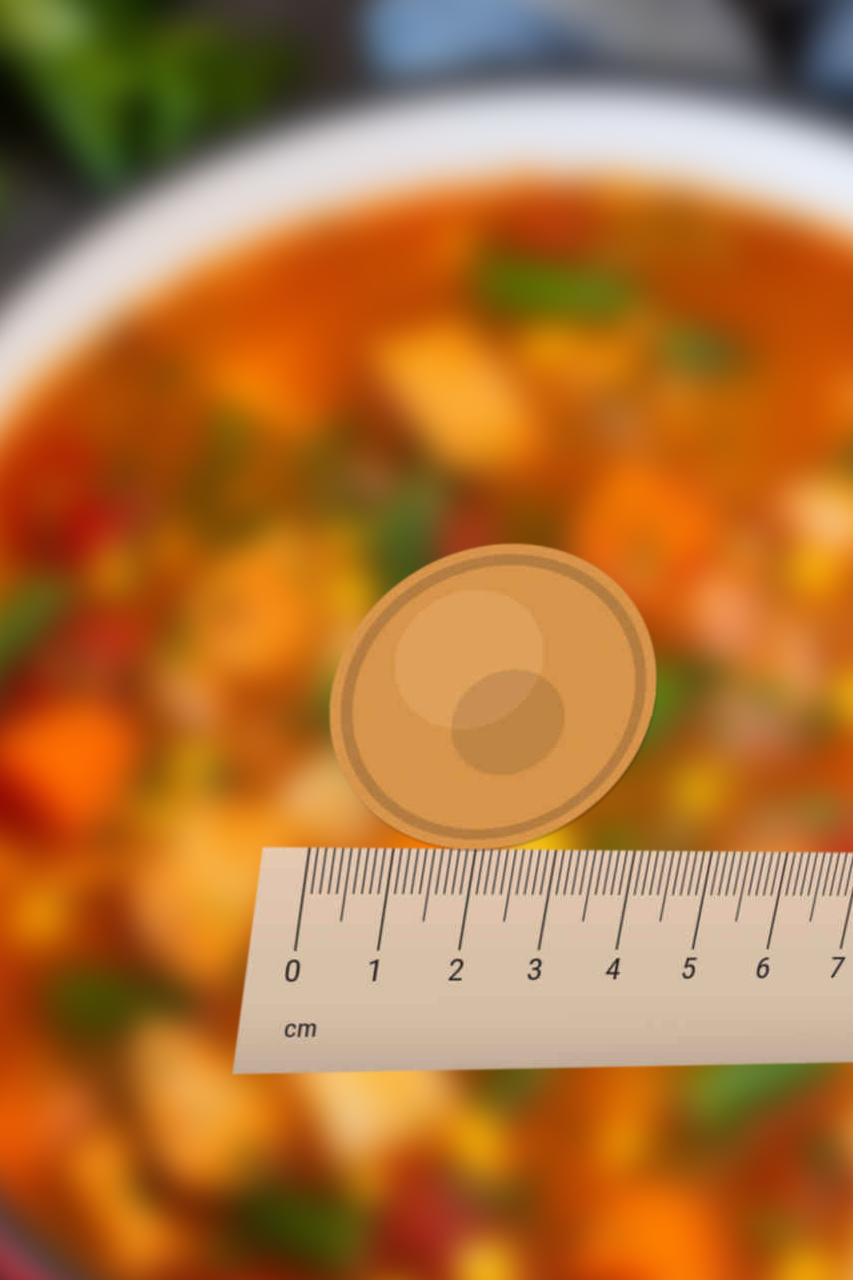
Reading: 3.9cm
